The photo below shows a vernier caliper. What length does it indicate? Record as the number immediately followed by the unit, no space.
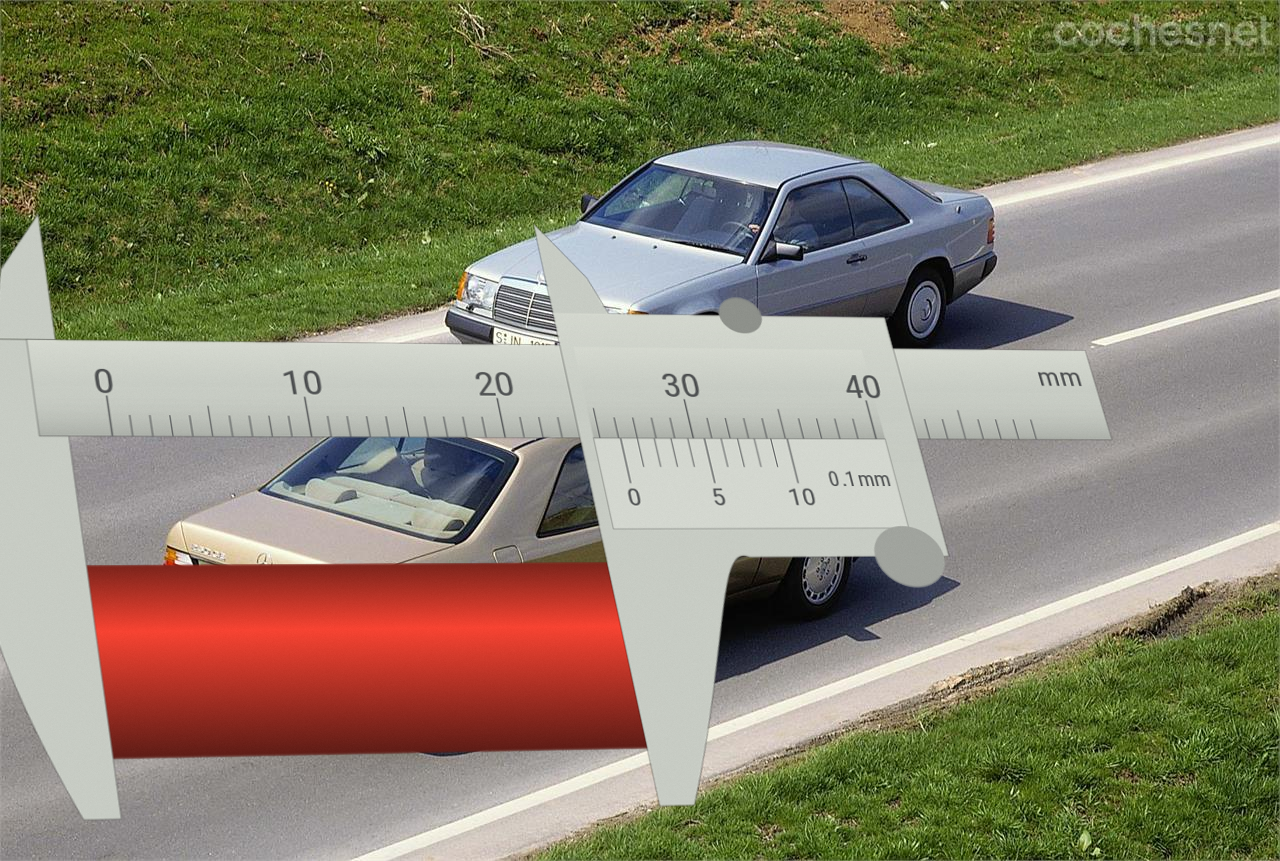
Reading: 26.1mm
